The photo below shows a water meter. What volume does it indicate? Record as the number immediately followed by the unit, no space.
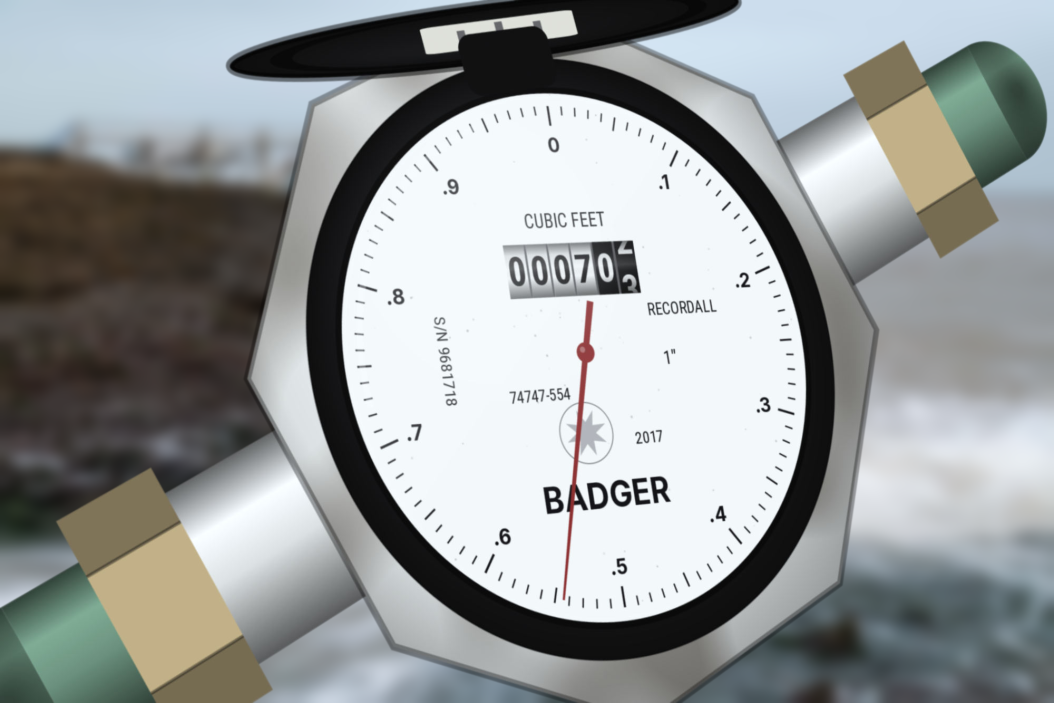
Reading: 702.54ft³
